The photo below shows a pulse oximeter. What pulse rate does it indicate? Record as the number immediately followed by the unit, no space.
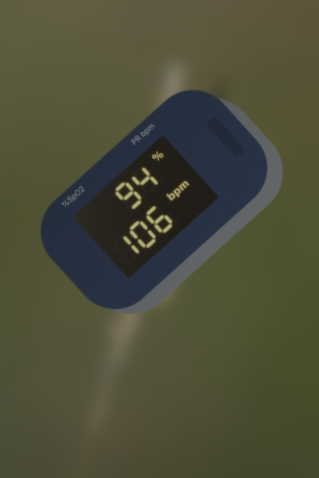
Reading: 106bpm
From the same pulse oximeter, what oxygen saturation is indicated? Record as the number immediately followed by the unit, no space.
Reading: 94%
